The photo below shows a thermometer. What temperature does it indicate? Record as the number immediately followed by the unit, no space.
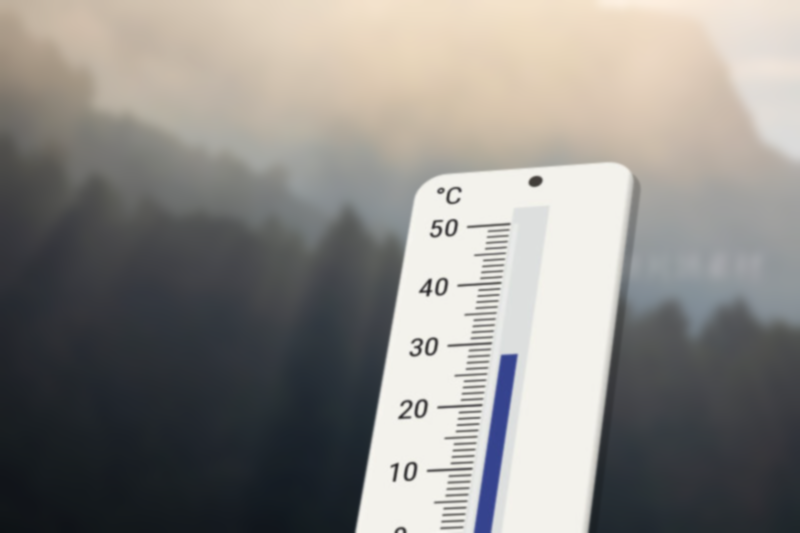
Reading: 28°C
